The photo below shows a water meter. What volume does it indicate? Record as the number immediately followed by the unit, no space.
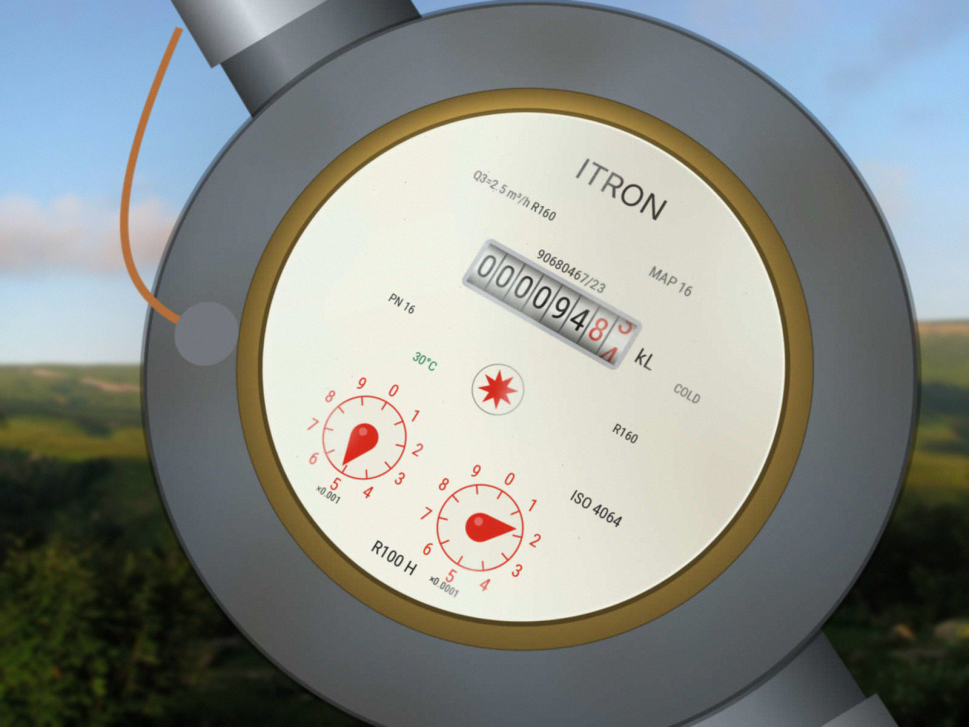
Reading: 94.8351kL
